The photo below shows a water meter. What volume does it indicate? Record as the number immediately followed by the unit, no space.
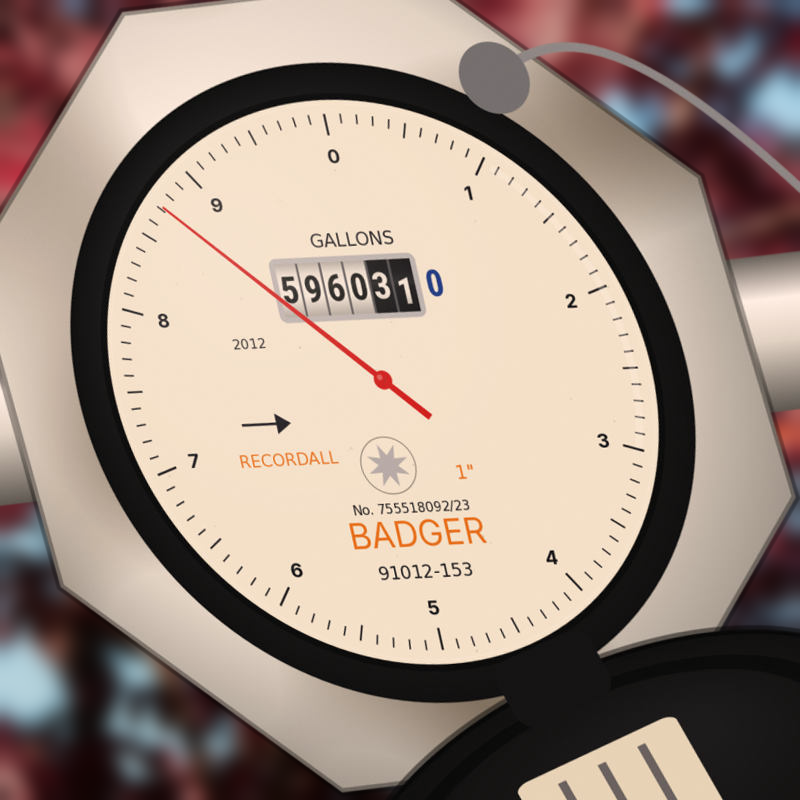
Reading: 5960308.7gal
